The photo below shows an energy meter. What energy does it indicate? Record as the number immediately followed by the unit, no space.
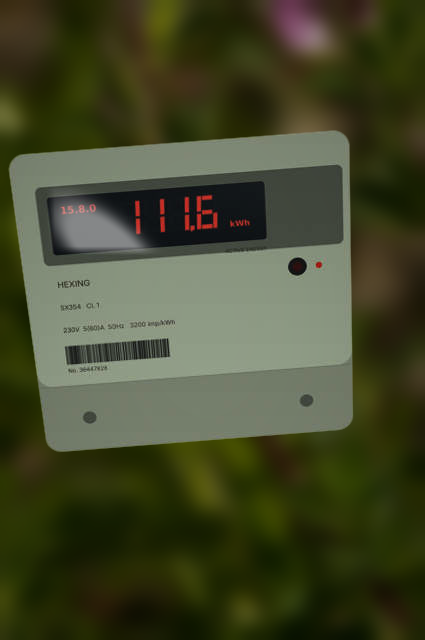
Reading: 111.6kWh
